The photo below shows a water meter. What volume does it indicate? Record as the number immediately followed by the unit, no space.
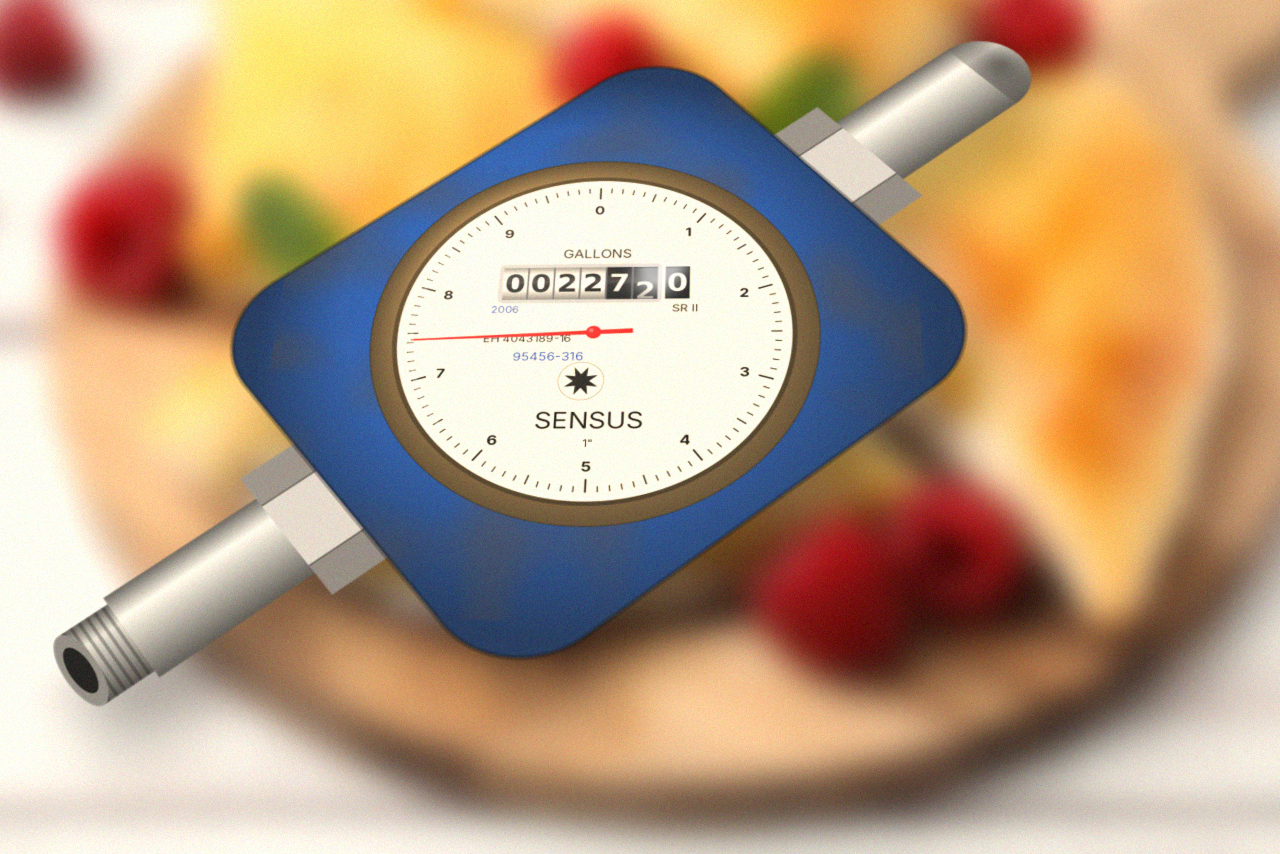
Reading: 22717.4gal
